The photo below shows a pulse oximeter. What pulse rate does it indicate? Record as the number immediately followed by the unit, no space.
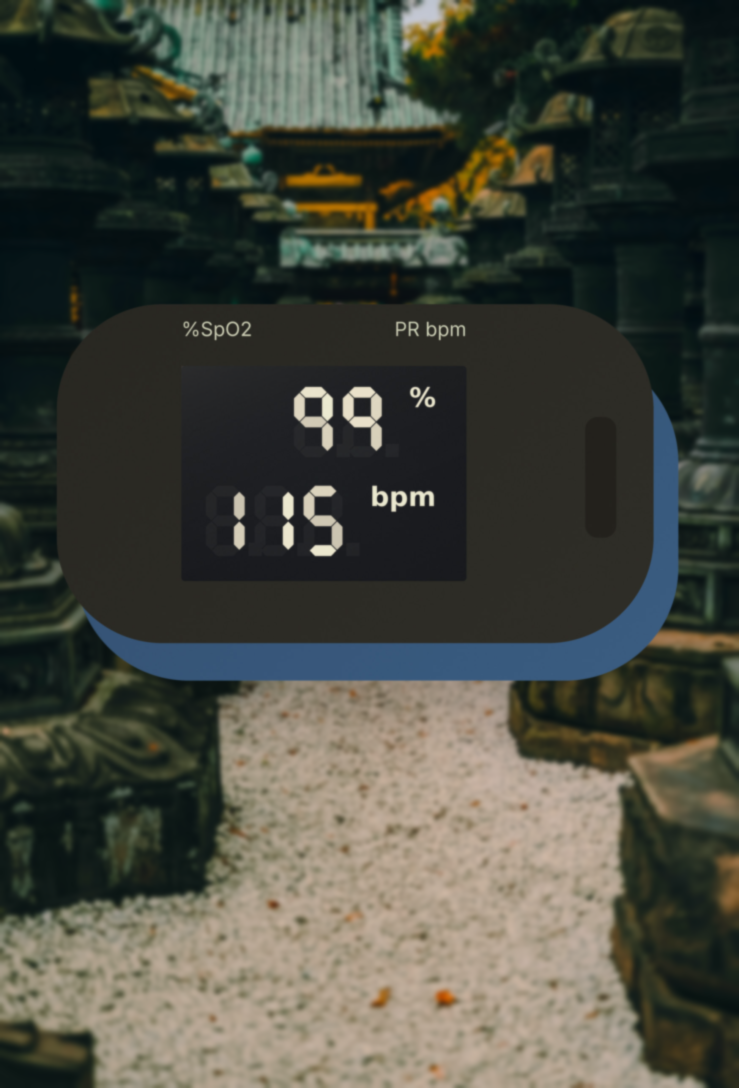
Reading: 115bpm
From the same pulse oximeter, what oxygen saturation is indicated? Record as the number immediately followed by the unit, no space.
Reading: 99%
